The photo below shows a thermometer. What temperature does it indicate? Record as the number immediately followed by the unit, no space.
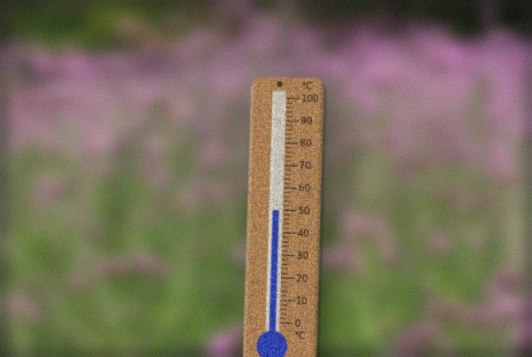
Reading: 50°C
